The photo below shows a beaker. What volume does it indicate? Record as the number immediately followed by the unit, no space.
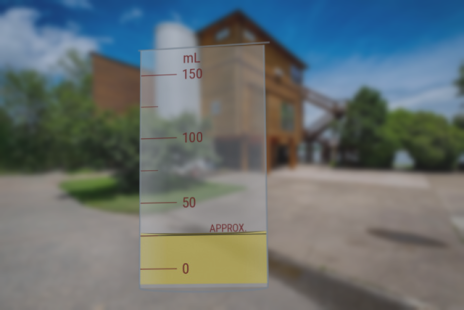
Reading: 25mL
